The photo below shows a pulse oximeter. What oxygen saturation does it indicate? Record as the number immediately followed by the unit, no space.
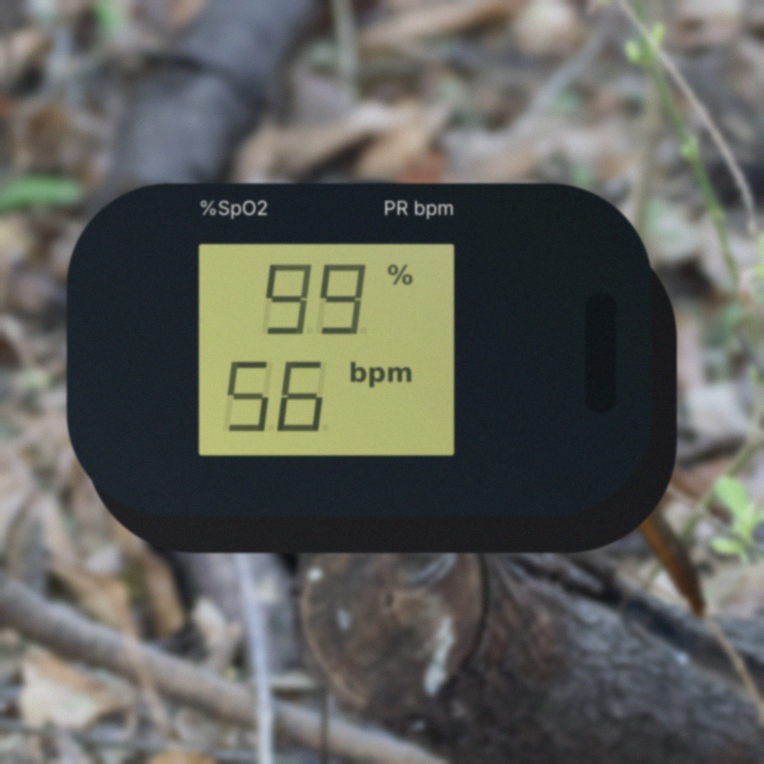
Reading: 99%
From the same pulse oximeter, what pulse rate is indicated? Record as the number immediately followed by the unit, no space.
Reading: 56bpm
